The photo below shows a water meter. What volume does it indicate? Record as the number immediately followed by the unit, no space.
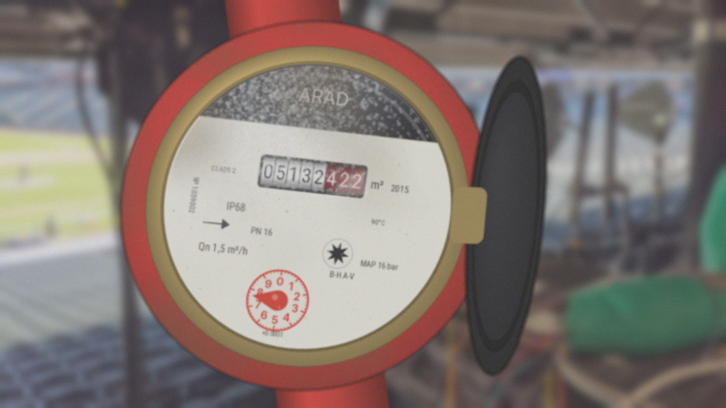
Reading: 5132.4227m³
